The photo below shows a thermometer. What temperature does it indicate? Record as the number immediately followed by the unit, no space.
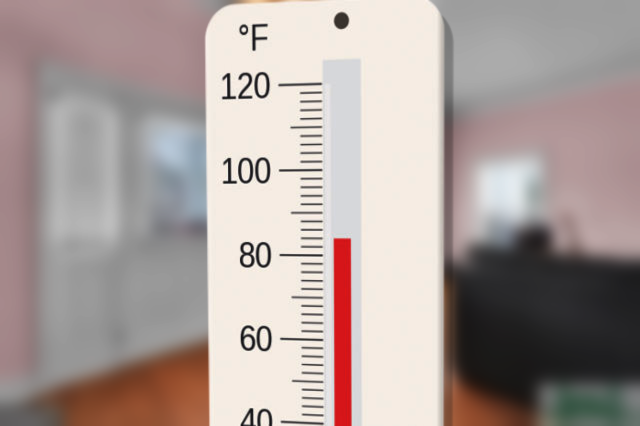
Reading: 84°F
